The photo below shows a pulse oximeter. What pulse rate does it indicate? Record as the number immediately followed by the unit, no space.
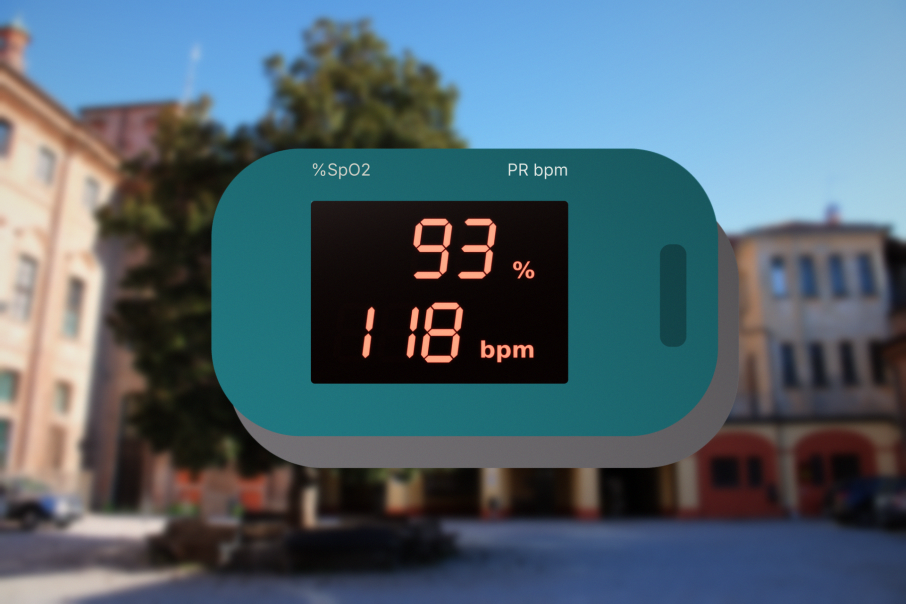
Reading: 118bpm
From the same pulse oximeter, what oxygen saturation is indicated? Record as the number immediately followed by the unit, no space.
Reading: 93%
